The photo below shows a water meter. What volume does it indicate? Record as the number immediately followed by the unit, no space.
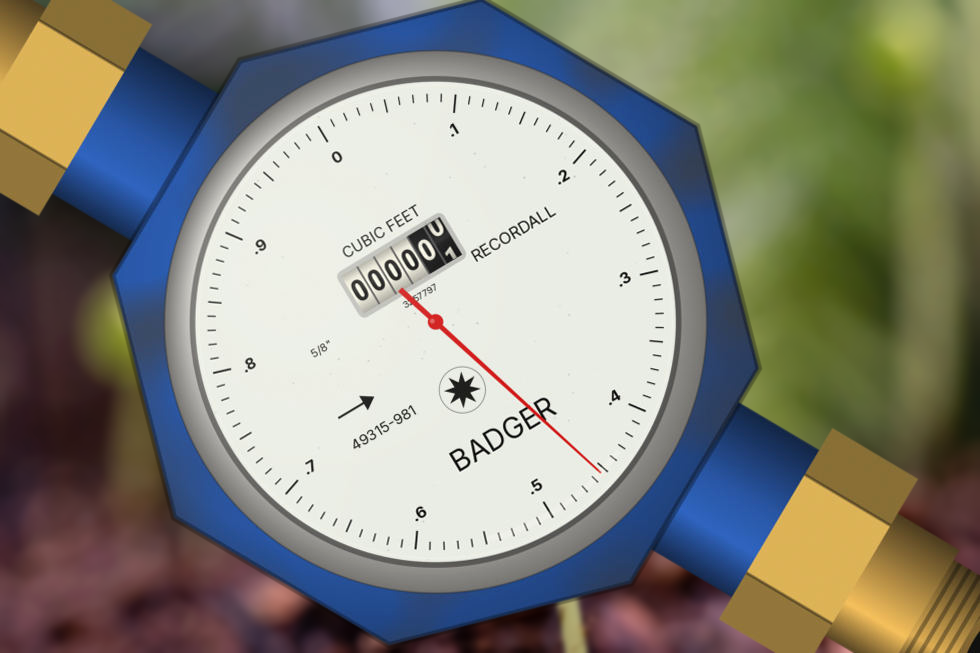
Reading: 0.45ft³
